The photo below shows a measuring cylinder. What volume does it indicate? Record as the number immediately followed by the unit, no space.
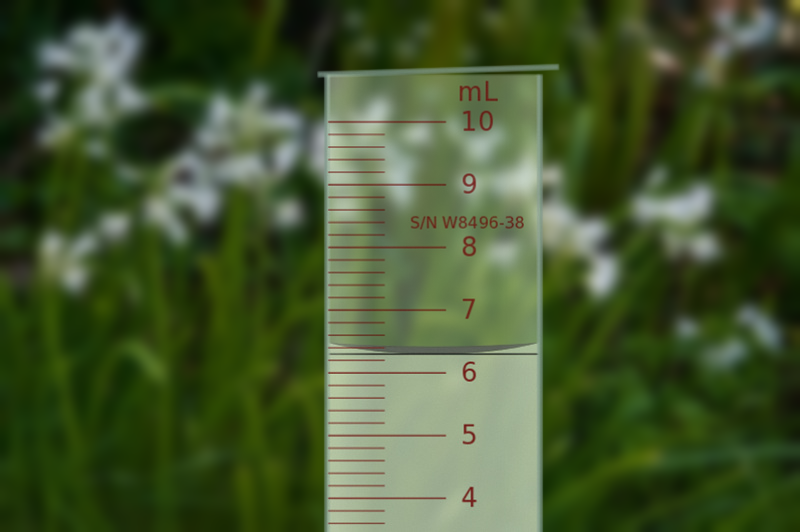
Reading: 6.3mL
